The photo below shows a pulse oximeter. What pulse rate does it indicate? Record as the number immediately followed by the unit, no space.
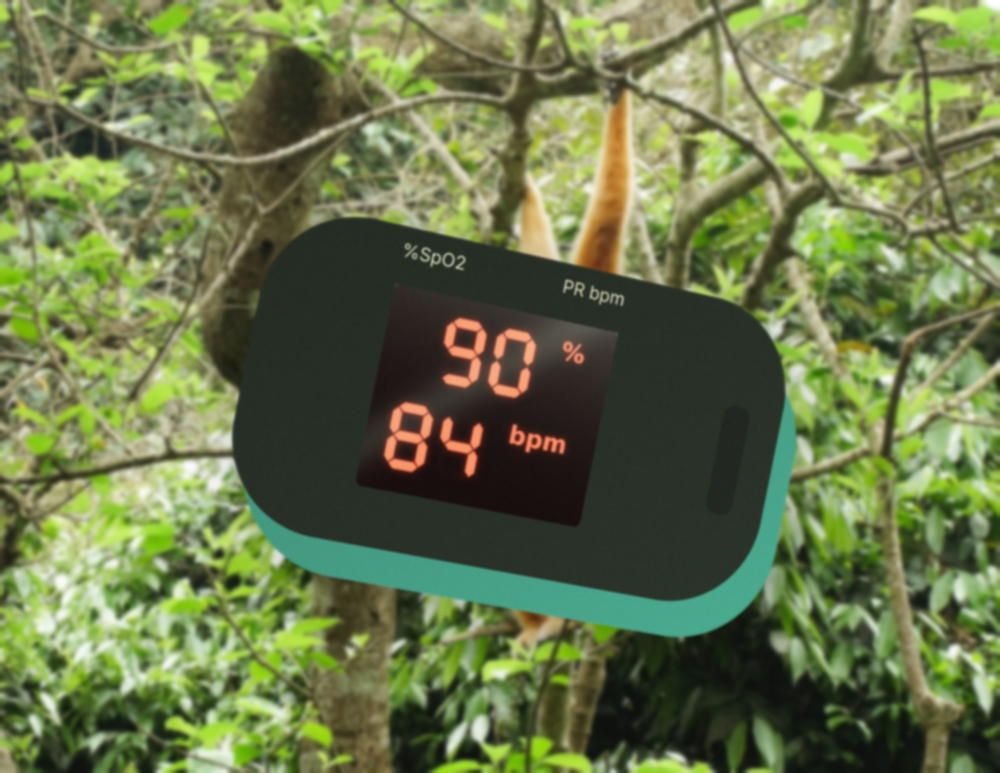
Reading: 84bpm
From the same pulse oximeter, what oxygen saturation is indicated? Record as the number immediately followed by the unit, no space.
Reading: 90%
